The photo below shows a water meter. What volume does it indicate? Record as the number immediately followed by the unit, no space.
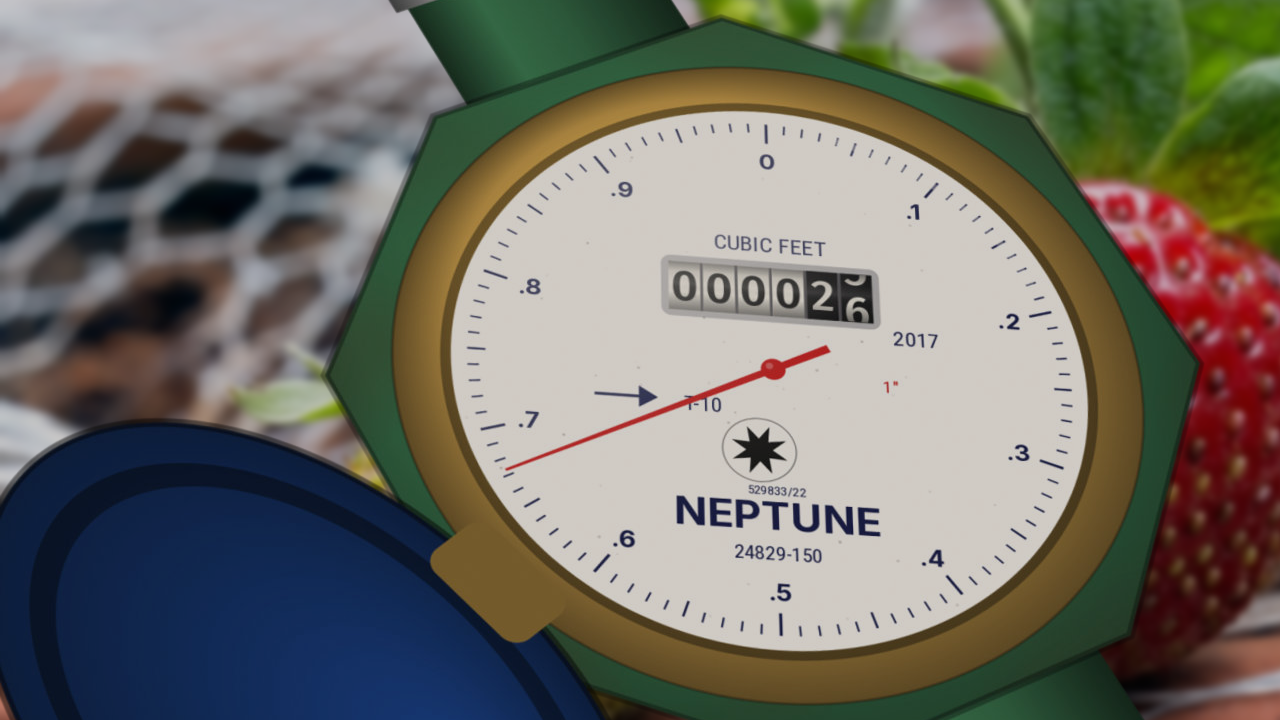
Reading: 25.67ft³
